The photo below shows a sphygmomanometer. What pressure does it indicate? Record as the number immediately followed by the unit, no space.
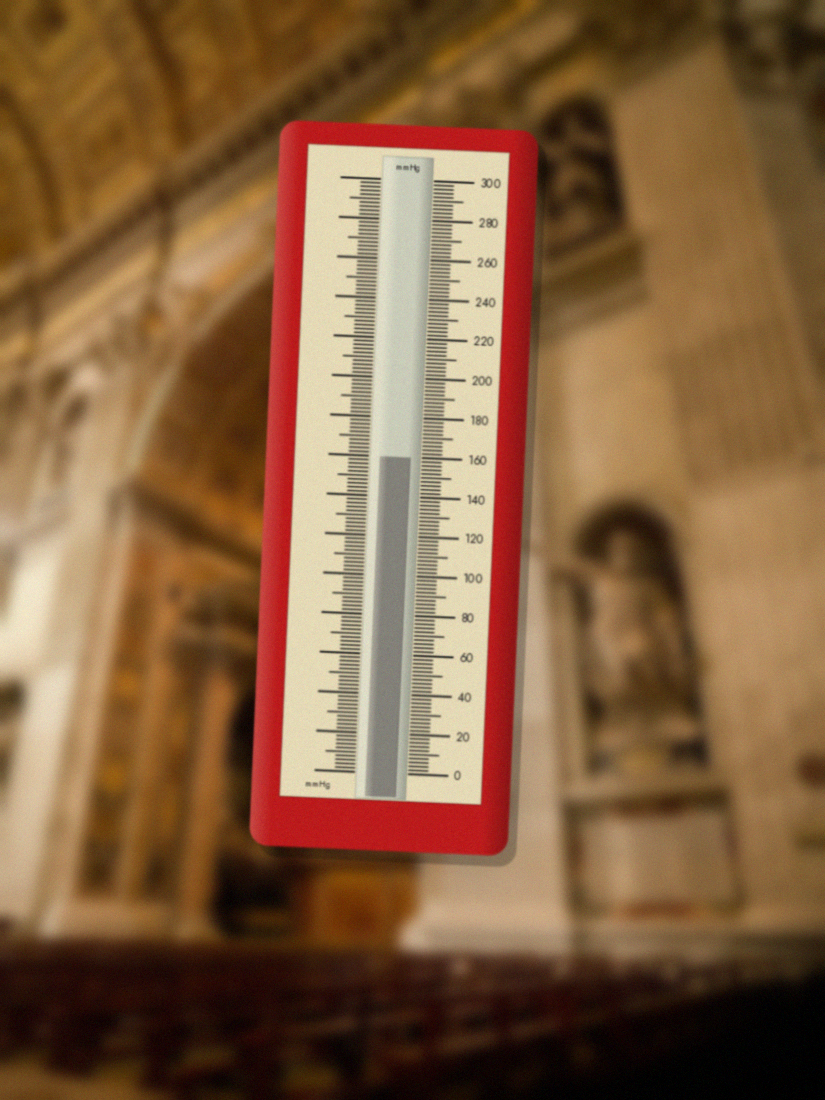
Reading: 160mmHg
